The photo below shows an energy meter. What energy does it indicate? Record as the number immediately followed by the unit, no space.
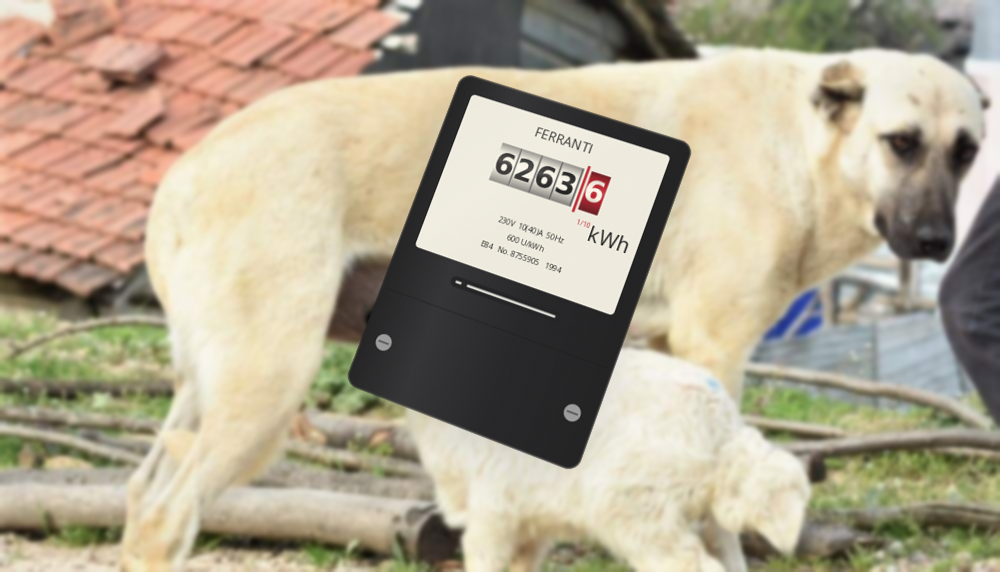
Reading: 6263.6kWh
